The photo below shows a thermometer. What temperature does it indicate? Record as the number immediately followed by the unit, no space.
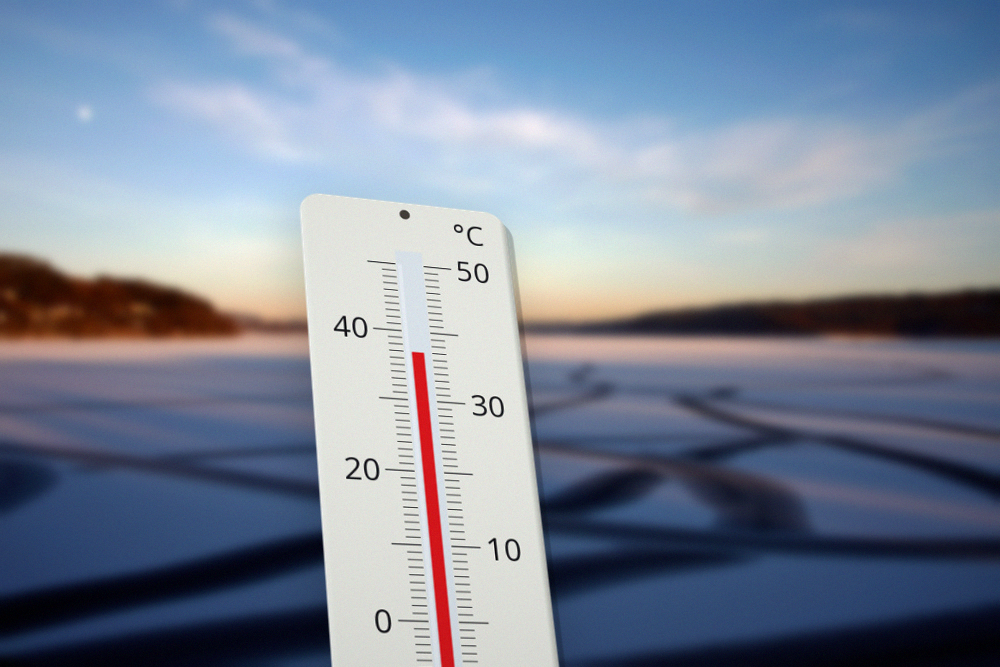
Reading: 37°C
